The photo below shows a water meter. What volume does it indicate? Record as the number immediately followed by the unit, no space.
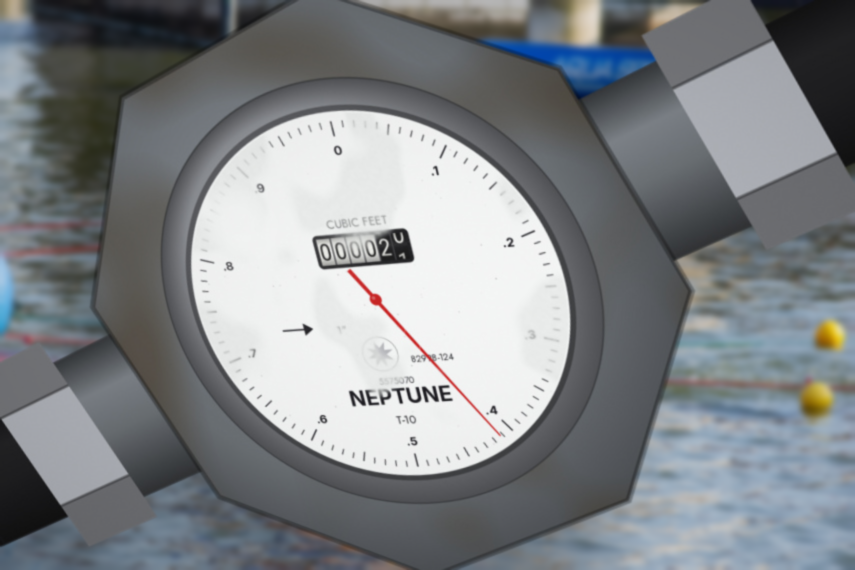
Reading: 20.41ft³
